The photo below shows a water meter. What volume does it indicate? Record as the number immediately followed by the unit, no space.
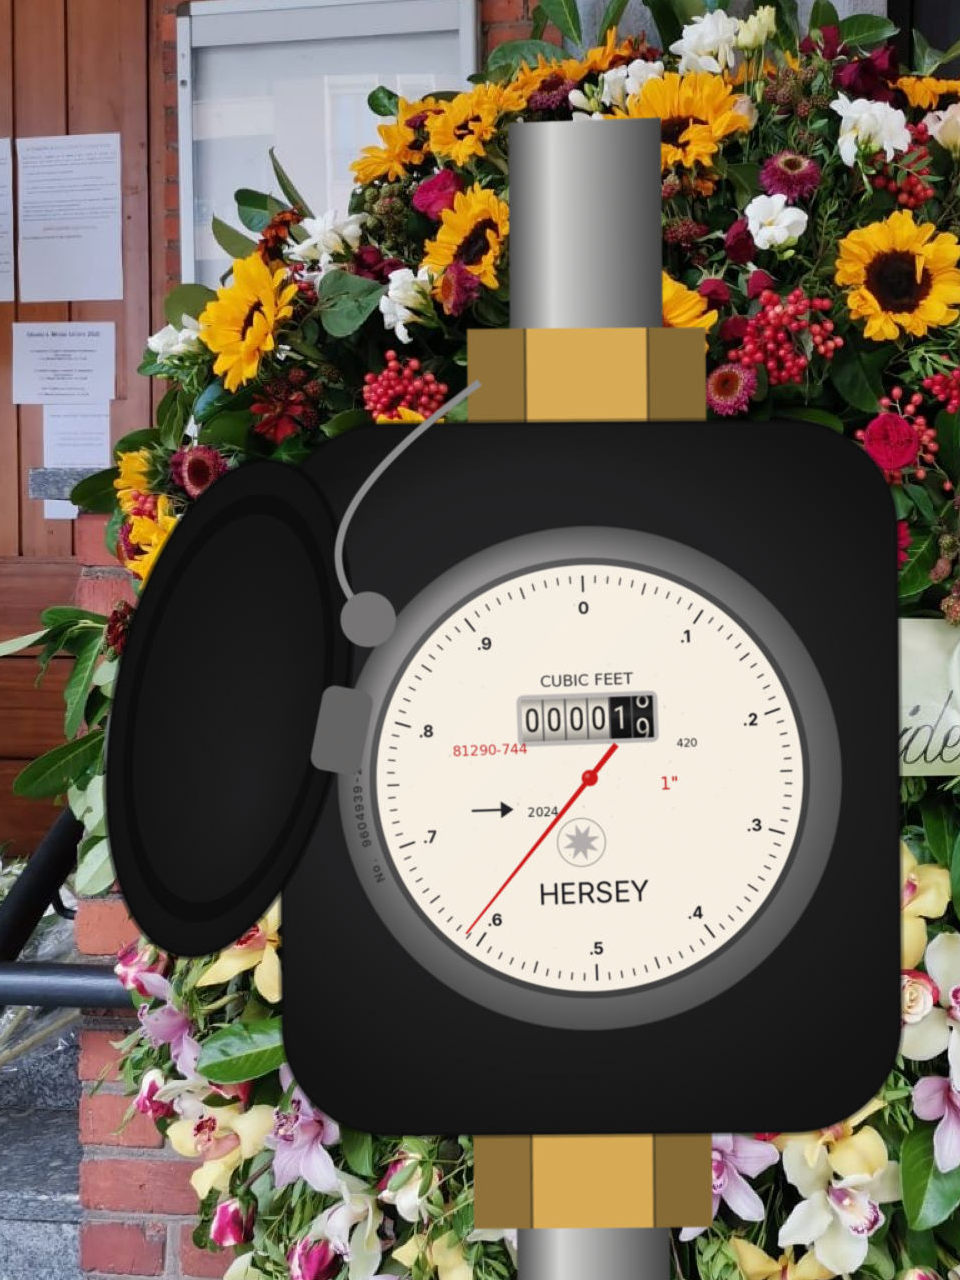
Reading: 18.61ft³
